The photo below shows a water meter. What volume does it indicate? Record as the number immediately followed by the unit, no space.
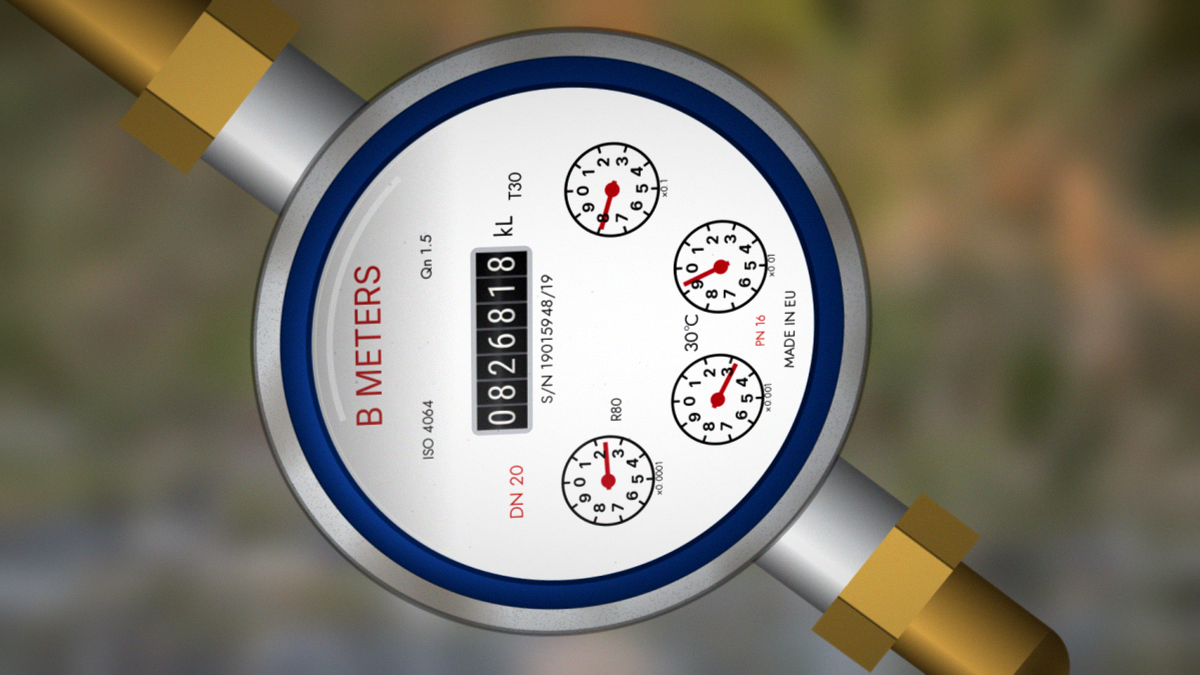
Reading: 826818.7932kL
